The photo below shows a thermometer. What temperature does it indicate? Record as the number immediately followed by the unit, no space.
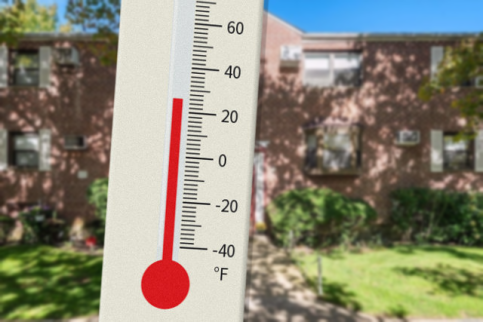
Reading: 26°F
